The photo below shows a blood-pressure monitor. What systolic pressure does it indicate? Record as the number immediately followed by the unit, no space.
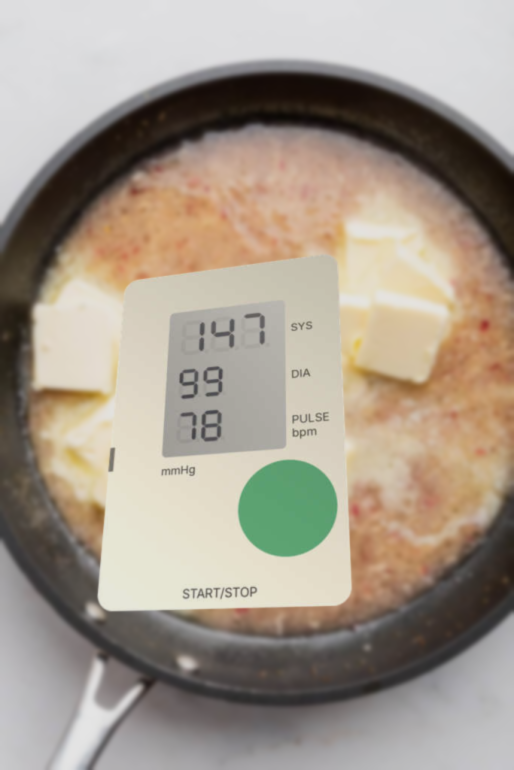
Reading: 147mmHg
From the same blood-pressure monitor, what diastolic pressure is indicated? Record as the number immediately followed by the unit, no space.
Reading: 99mmHg
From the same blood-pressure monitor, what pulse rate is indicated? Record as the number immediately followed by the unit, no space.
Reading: 78bpm
